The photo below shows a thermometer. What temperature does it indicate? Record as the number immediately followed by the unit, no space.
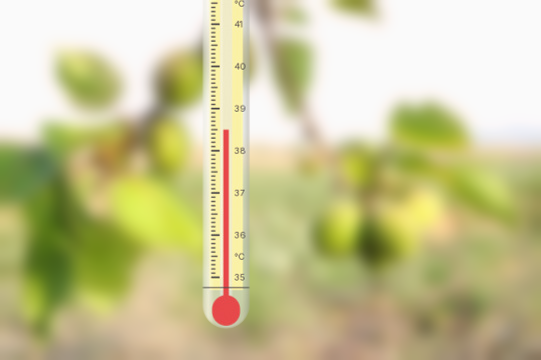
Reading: 38.5°C
